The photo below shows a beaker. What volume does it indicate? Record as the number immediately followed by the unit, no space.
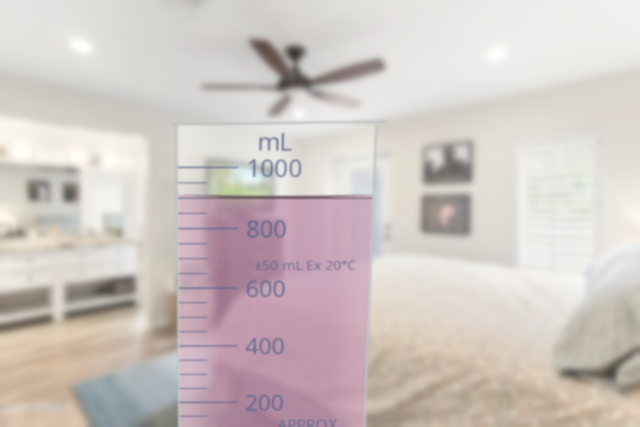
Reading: 900mL
